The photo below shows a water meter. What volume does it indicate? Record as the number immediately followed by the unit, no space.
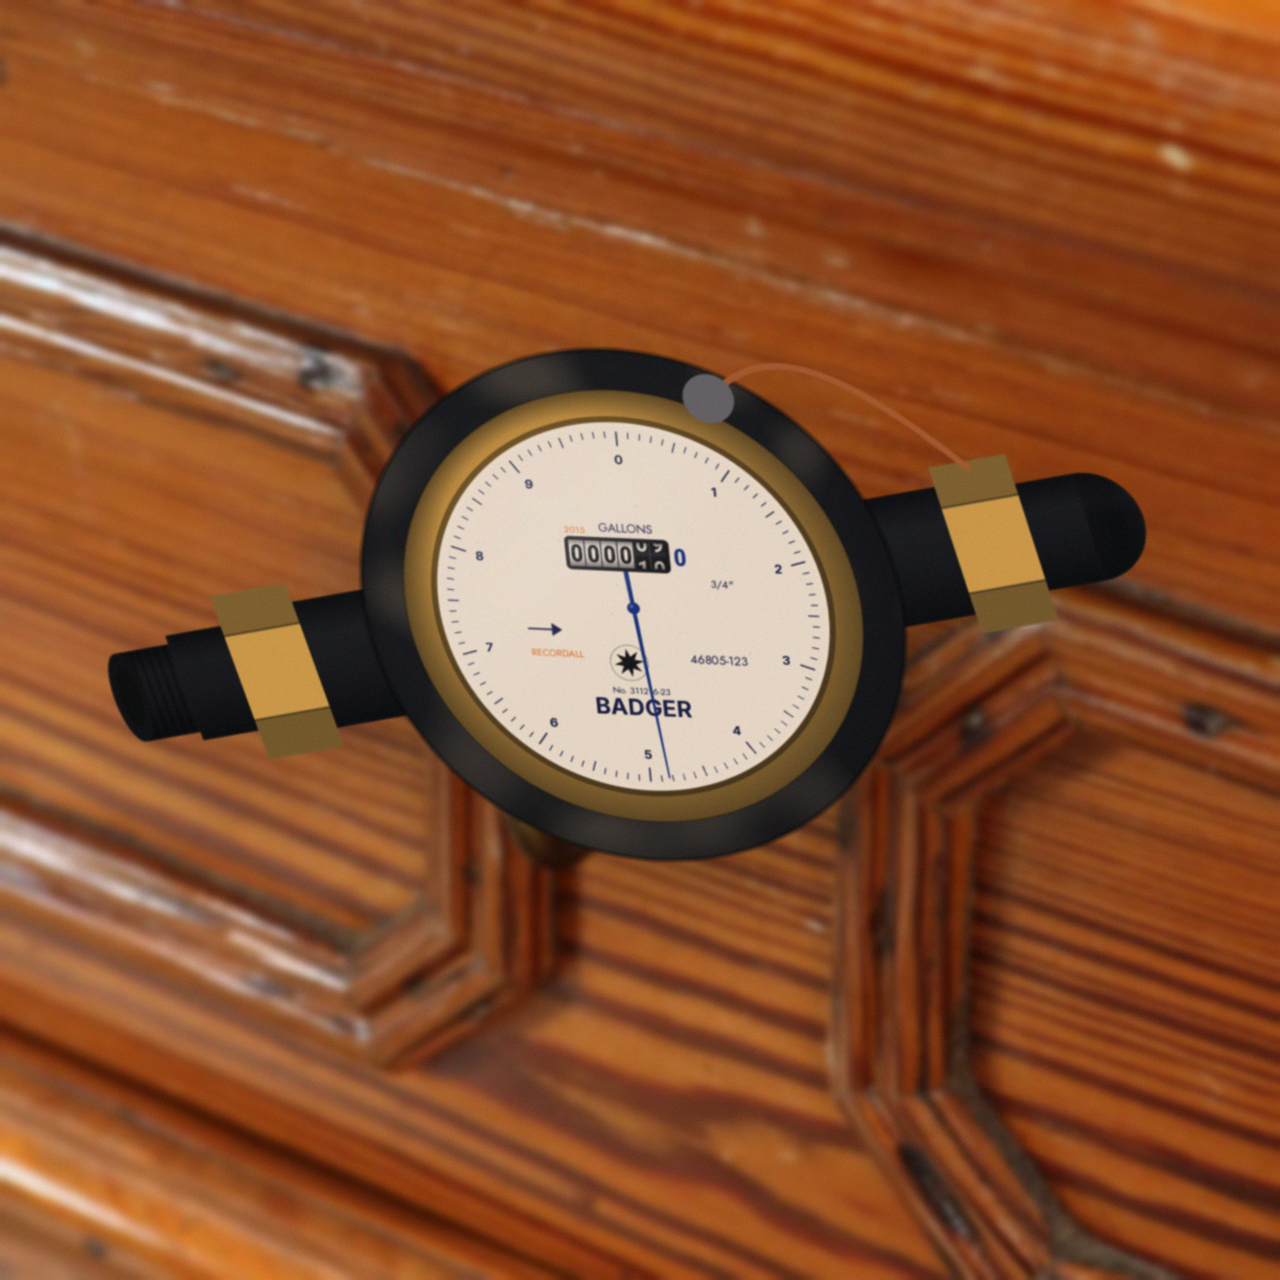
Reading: 94.8gal
